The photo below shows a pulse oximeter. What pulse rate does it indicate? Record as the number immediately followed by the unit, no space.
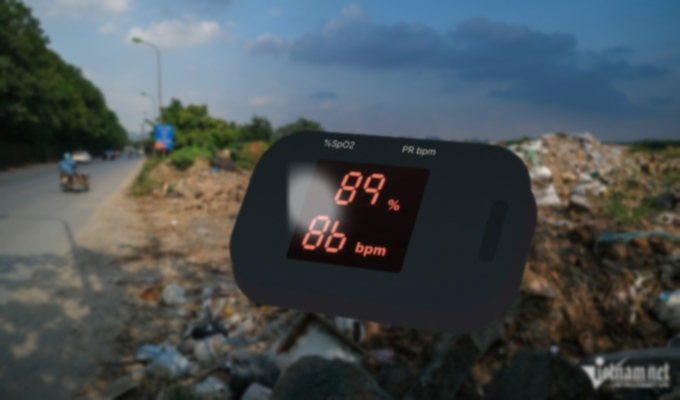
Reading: 86bpm
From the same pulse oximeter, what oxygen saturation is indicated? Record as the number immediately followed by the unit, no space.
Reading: 89%
